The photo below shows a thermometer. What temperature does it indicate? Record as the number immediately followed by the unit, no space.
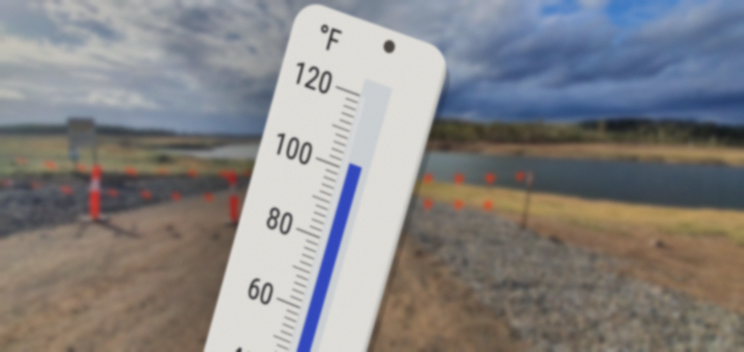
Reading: 102°F
